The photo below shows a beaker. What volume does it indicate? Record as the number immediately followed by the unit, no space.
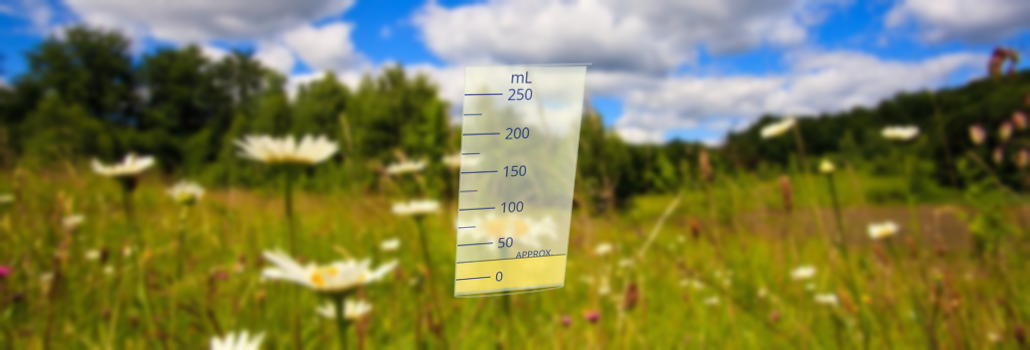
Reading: 25mL
